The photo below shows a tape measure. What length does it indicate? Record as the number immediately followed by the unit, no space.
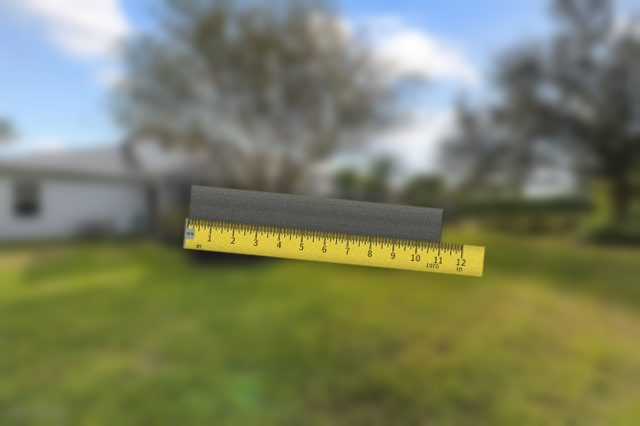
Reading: 11in
